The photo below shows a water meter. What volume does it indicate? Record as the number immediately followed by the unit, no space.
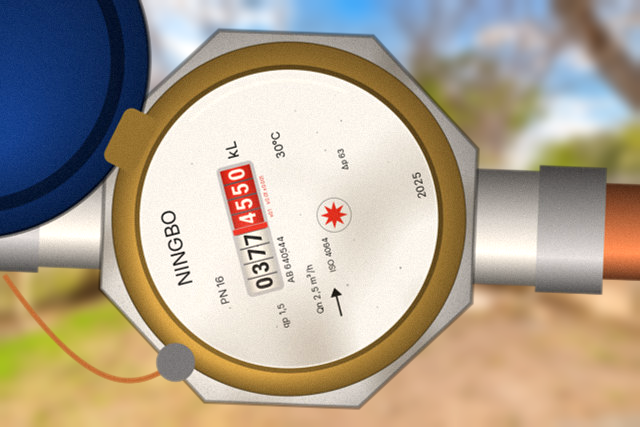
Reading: 377.4550kL
